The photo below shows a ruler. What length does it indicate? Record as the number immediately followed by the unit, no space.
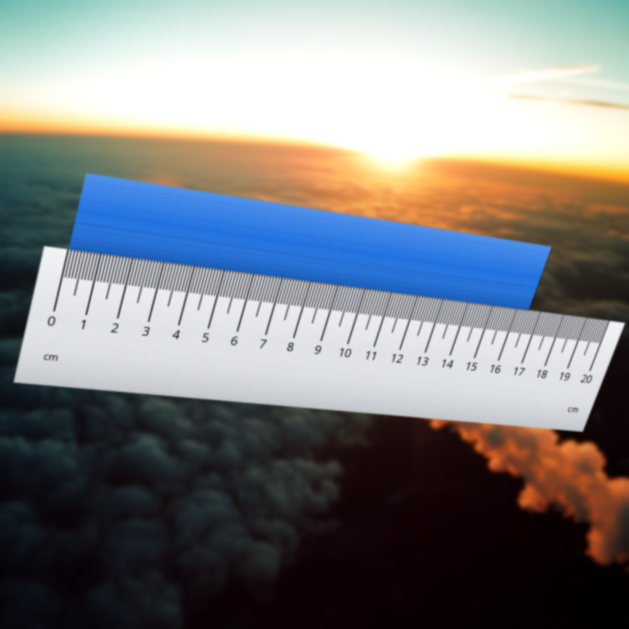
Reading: 16.5cm
